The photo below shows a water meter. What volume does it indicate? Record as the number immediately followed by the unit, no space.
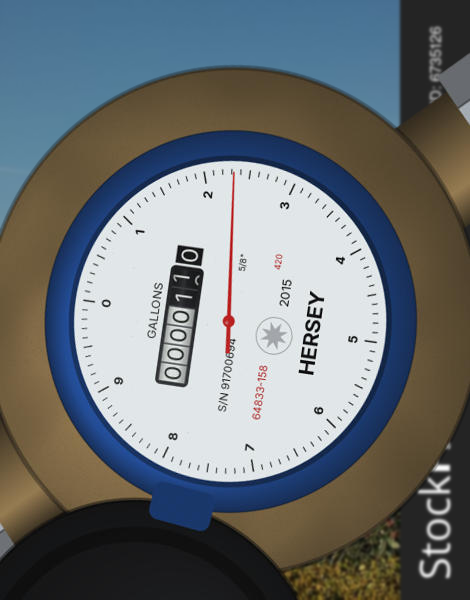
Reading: 112.3gal
